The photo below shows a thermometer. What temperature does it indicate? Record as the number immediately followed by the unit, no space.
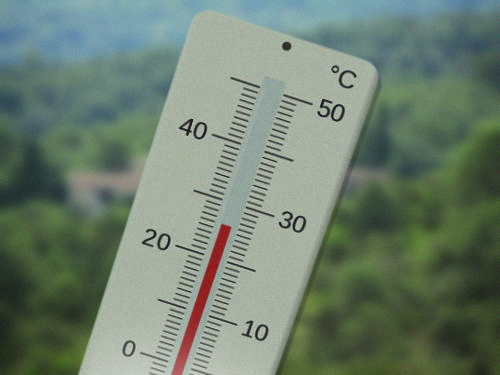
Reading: 26°C
